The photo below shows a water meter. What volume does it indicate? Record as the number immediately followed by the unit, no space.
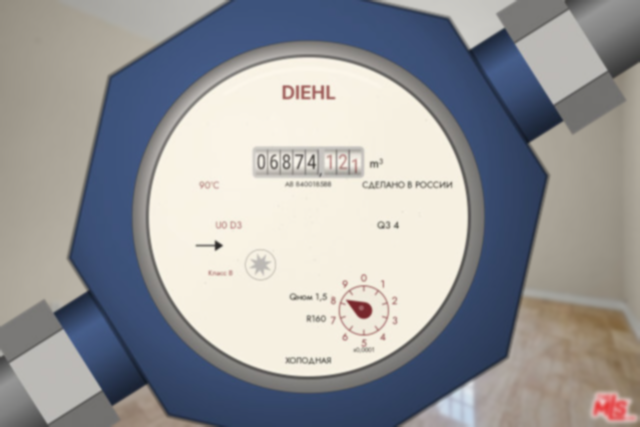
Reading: 6874.1208m³
